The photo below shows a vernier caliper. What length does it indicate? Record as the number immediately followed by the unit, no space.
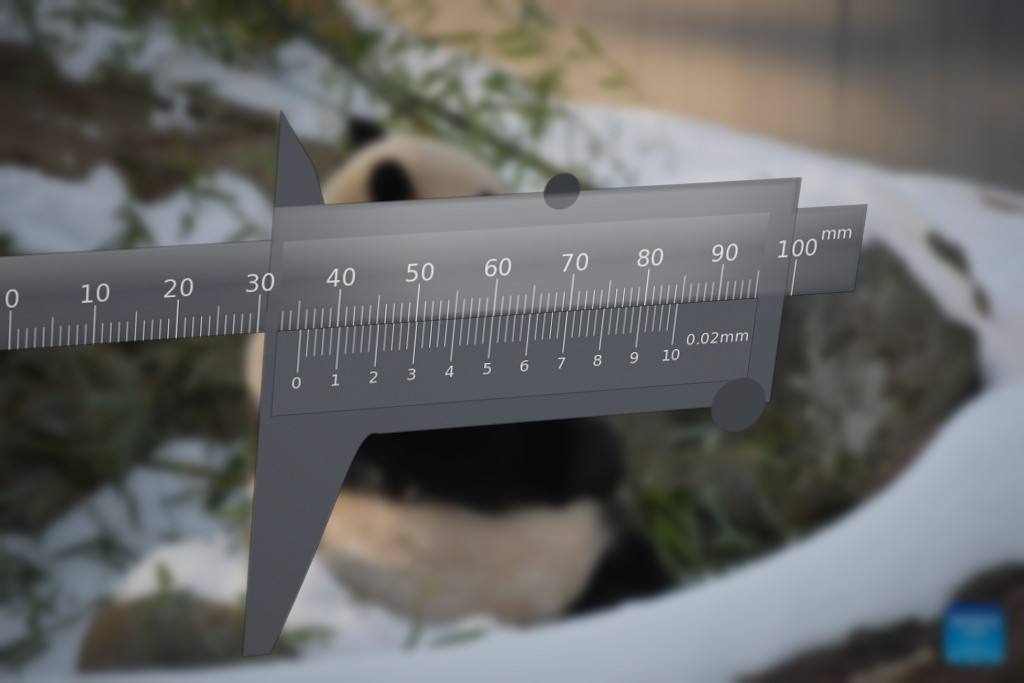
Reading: 35.4mm
